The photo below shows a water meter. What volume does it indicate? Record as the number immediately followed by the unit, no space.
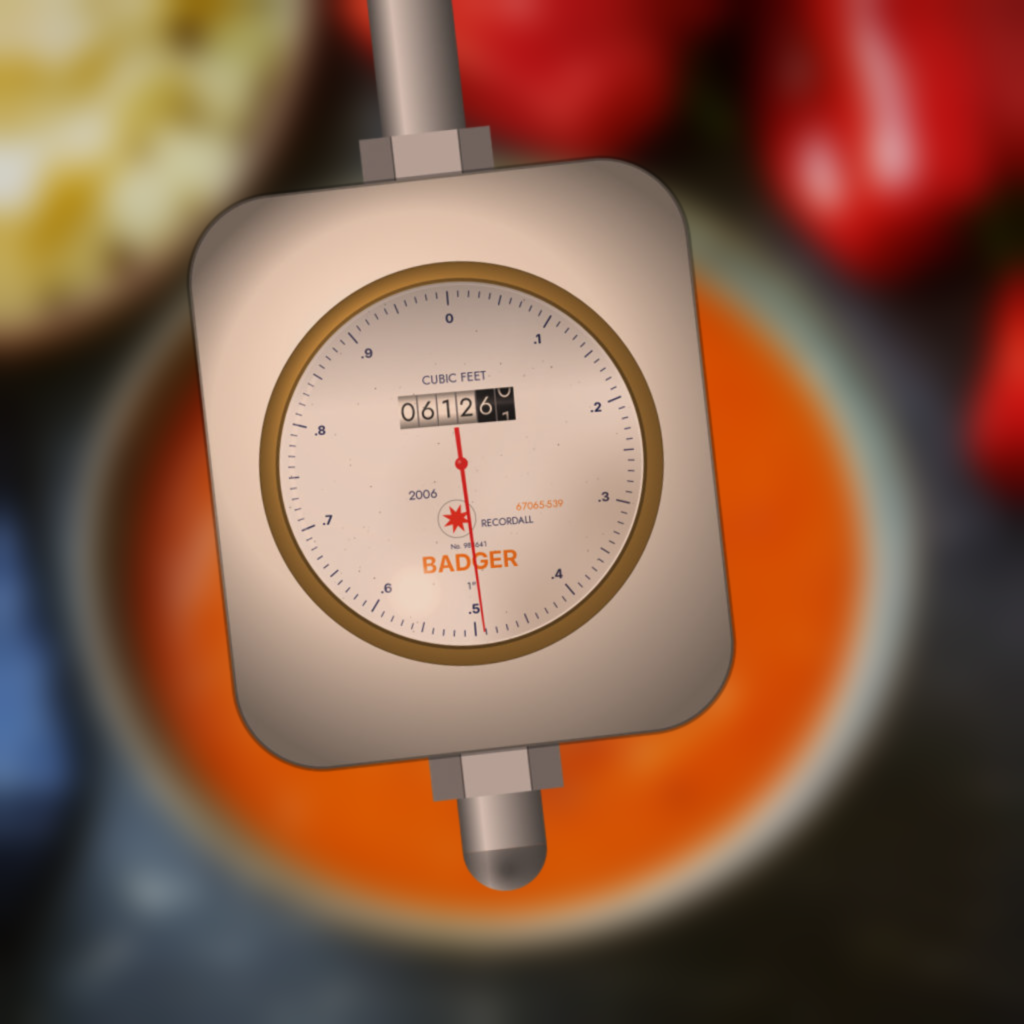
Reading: 61260.49ft³
